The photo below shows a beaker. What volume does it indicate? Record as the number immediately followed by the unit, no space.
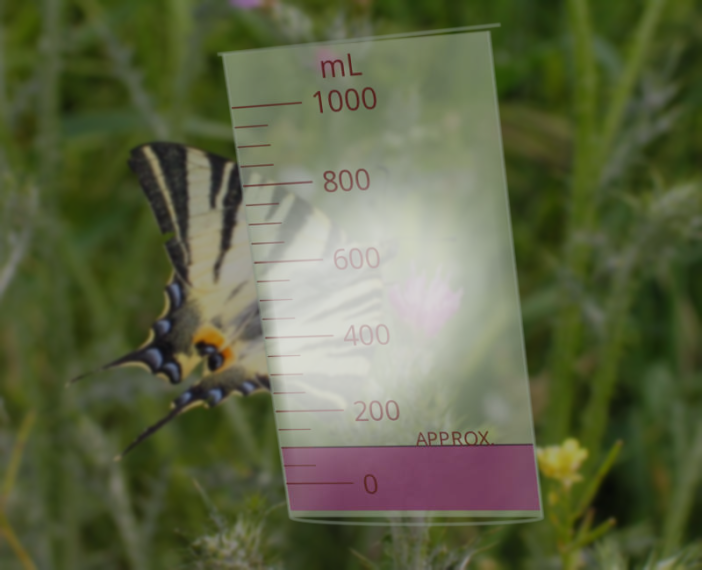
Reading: 100mL
